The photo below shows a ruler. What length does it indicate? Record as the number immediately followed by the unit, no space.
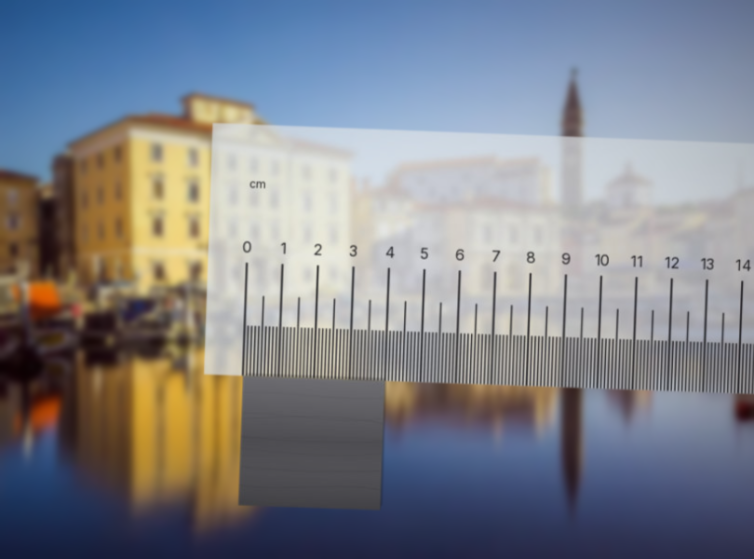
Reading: 4cm
